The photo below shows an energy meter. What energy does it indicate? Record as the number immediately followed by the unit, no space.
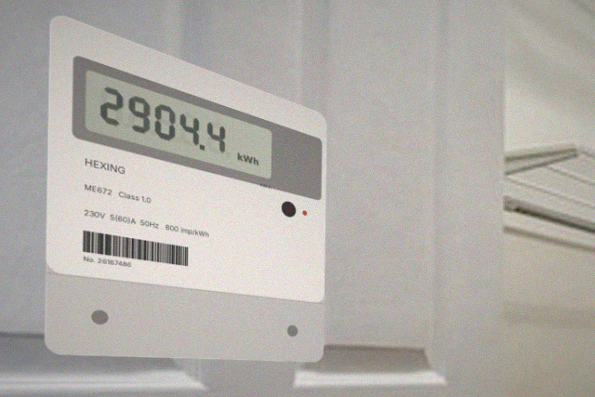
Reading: 2904.4kWh
